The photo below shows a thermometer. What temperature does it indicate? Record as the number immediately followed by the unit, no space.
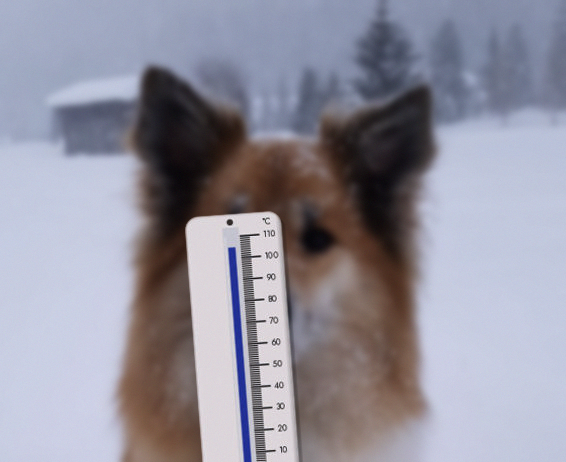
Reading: 105°C
